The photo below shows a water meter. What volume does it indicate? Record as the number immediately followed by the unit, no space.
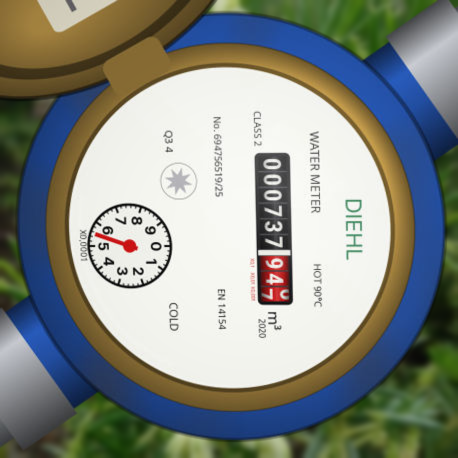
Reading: 737.9465m³
